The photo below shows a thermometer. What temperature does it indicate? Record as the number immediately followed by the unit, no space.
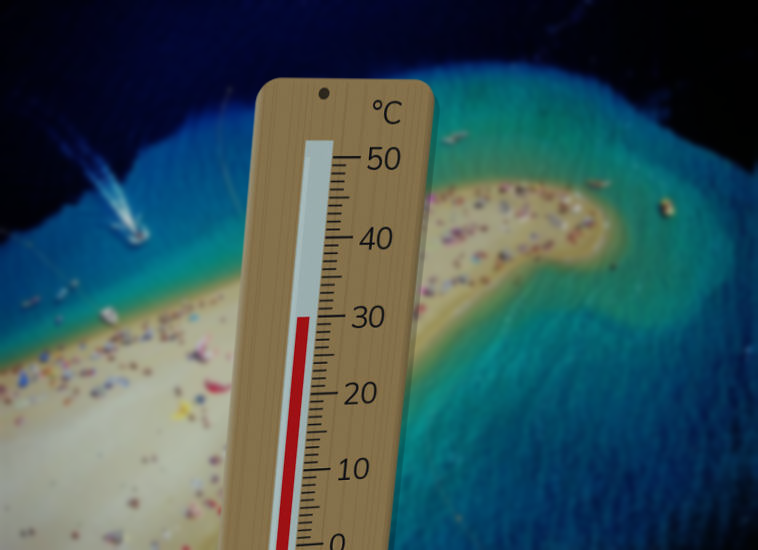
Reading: 30°C
